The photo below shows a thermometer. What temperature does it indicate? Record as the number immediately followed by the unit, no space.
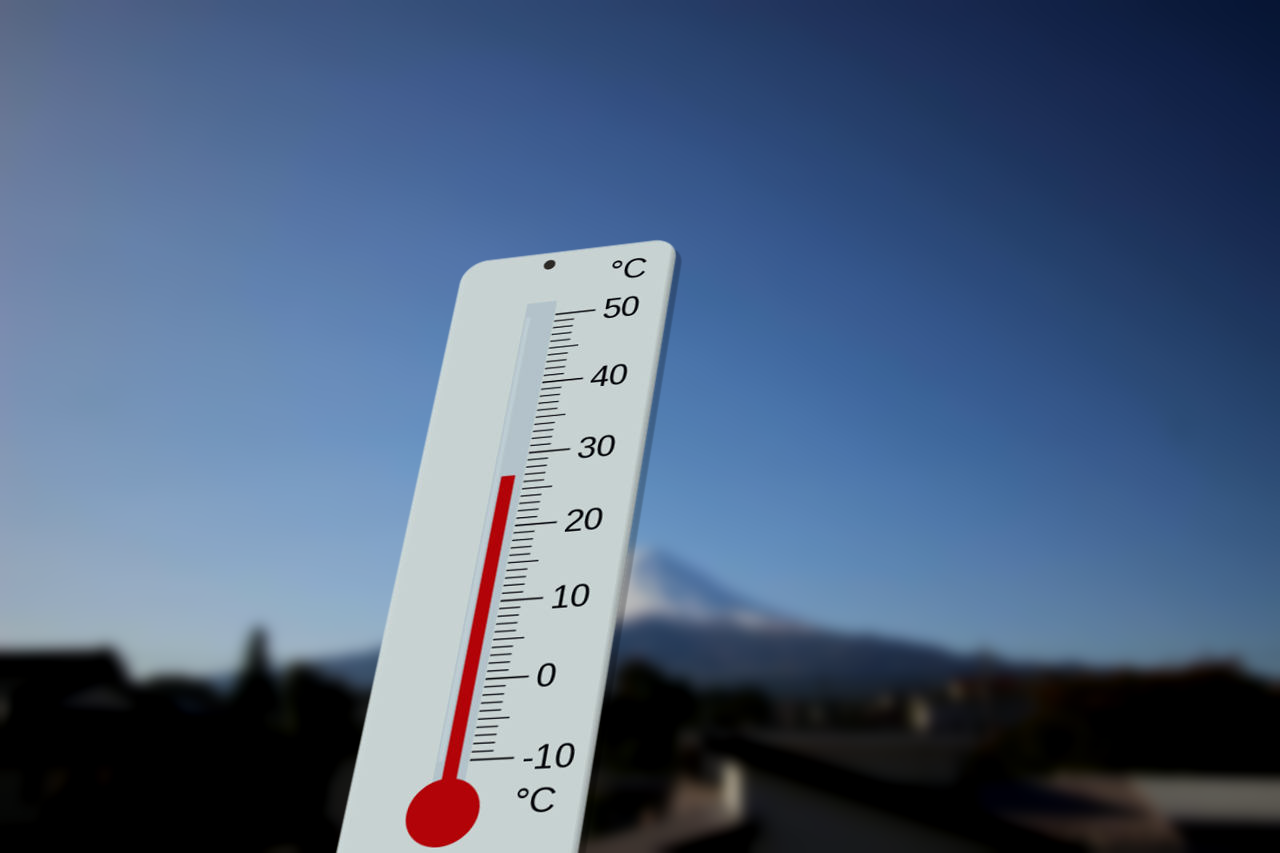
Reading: 27°C
